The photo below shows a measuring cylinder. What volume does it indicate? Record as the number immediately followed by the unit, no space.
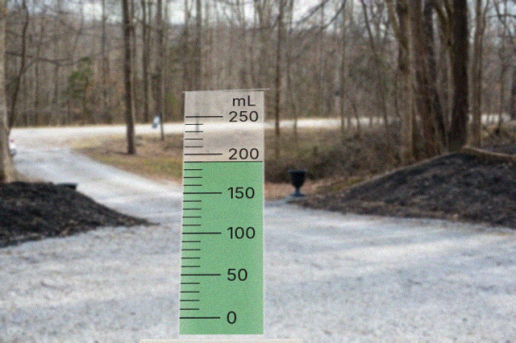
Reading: 190mL
